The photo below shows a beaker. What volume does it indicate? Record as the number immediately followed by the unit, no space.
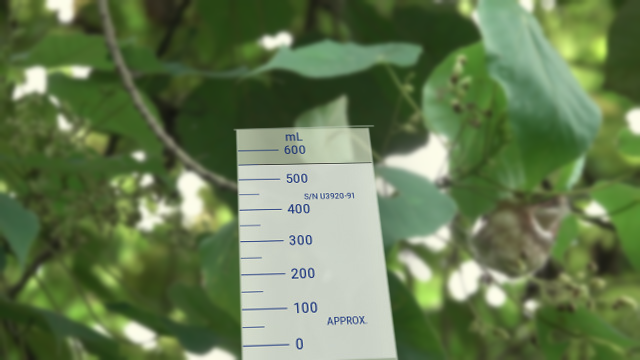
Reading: 550mL
